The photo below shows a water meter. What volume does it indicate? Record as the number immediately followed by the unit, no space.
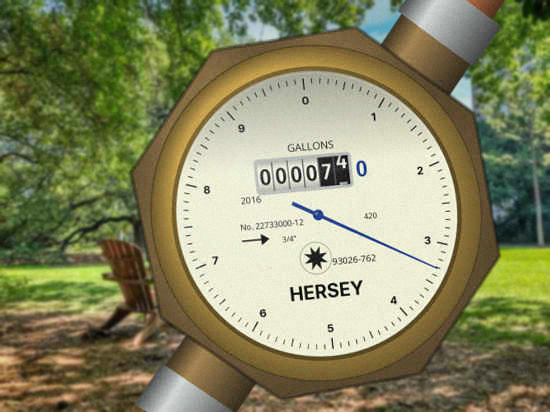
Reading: 743.3gal
